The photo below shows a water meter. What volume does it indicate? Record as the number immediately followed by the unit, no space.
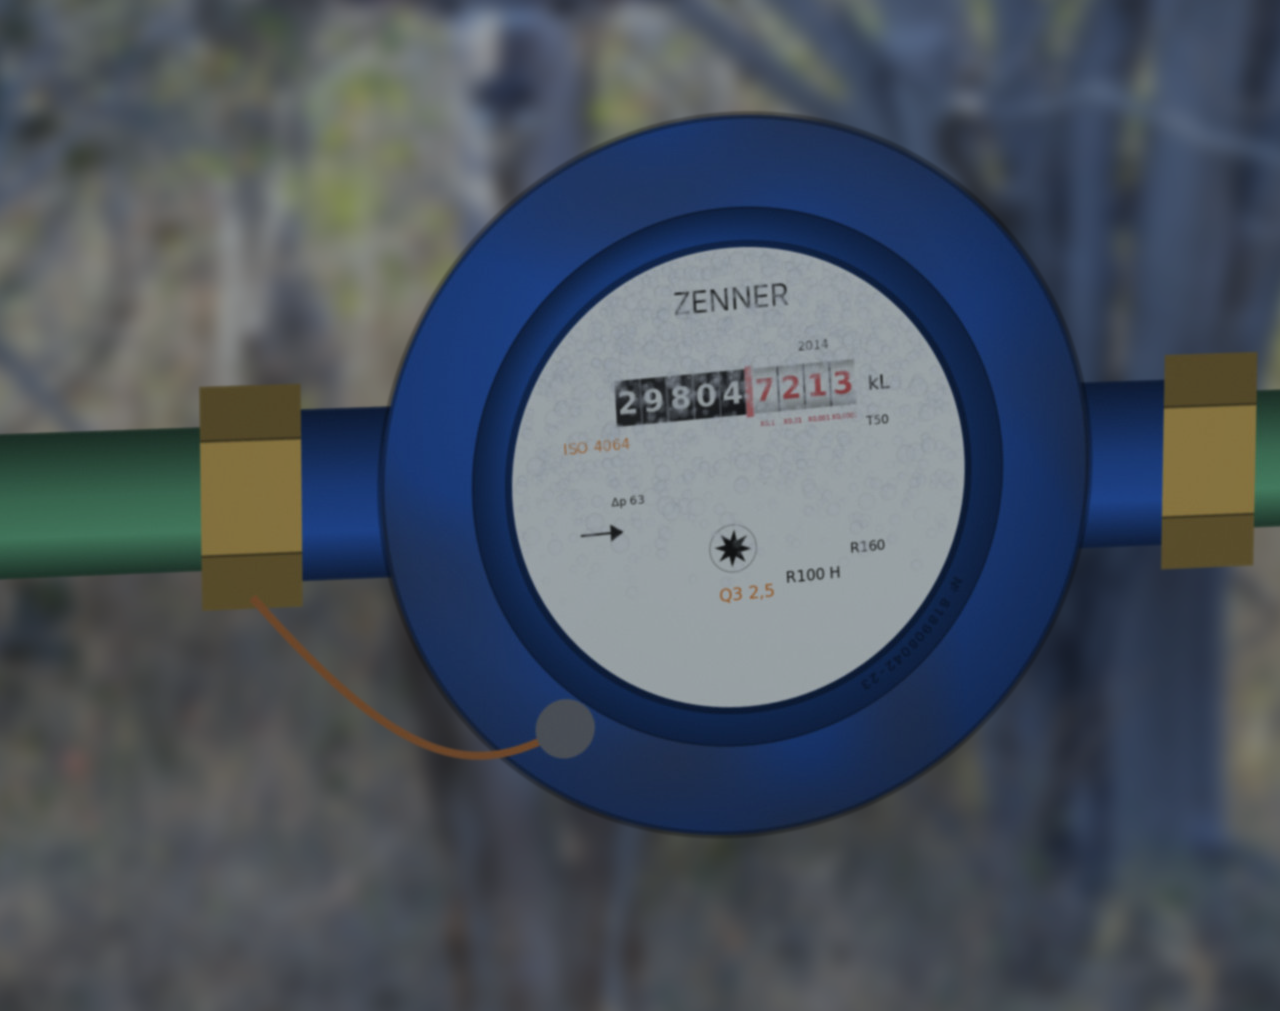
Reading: 29804.7213kL
